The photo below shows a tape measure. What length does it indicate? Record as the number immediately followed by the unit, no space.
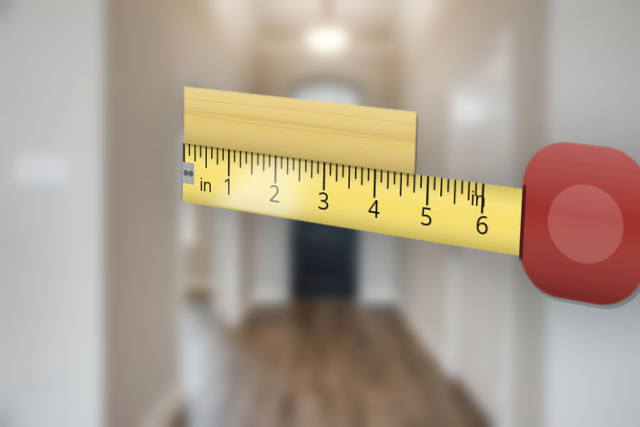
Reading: 4.75in
